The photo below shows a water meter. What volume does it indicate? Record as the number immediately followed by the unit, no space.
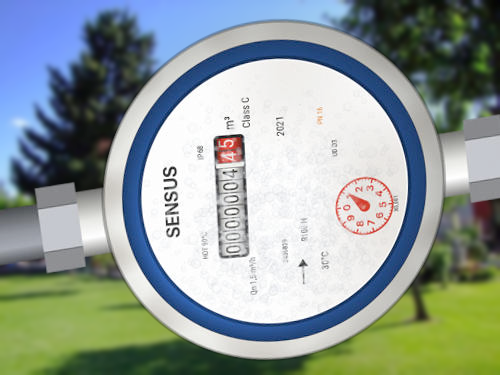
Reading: 4.451m³
